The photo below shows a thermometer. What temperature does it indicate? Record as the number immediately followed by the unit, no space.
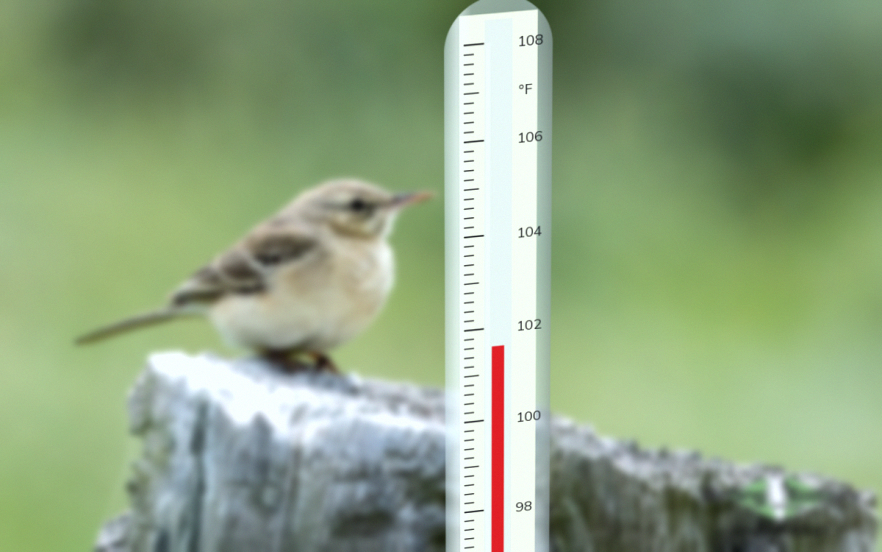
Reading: 101.6°F
